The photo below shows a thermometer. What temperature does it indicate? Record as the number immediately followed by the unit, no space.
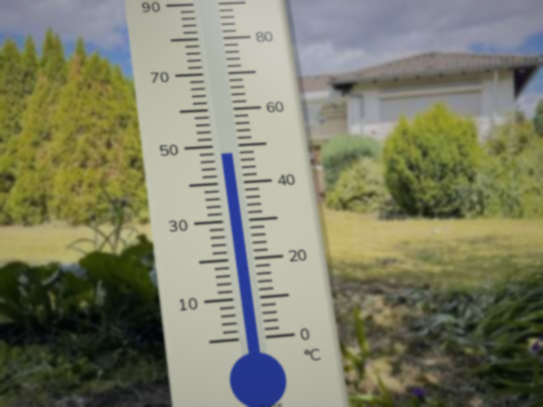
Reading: 48°C
